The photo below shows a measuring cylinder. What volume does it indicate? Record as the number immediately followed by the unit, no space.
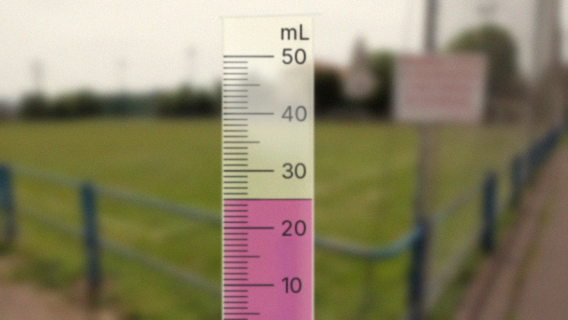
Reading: 25mL
